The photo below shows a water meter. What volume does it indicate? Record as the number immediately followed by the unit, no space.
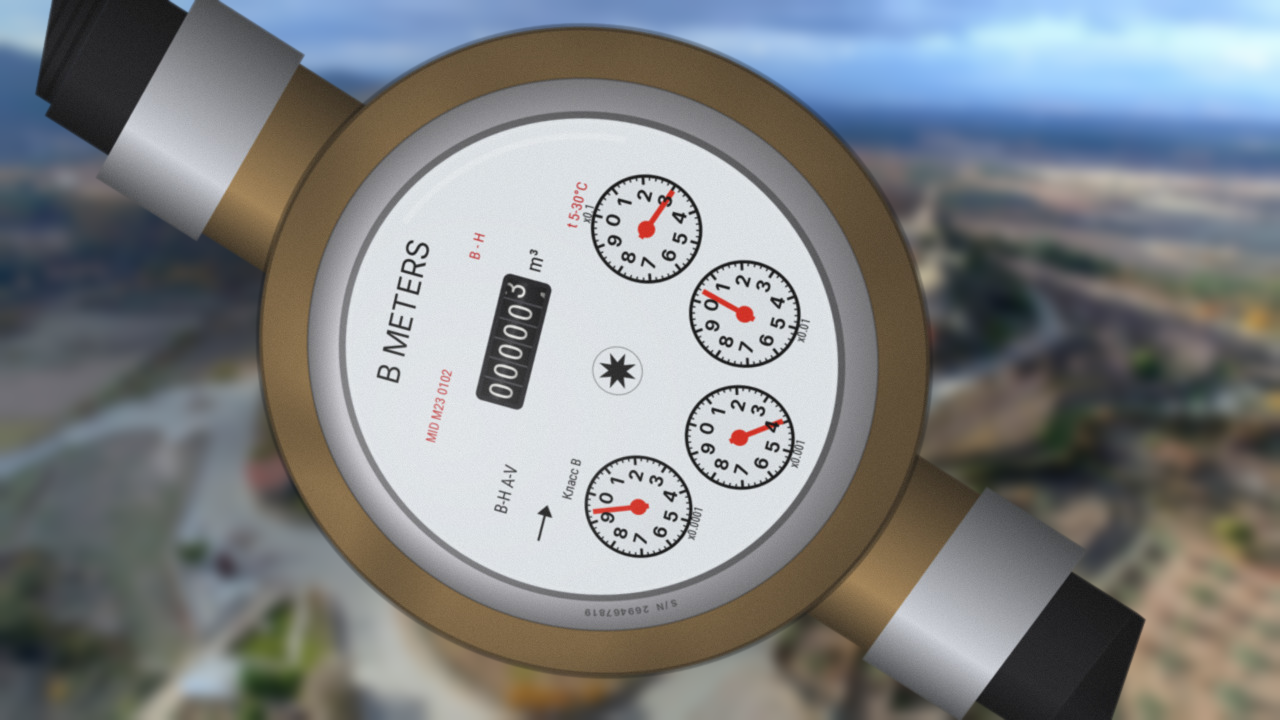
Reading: 3.3039m³
